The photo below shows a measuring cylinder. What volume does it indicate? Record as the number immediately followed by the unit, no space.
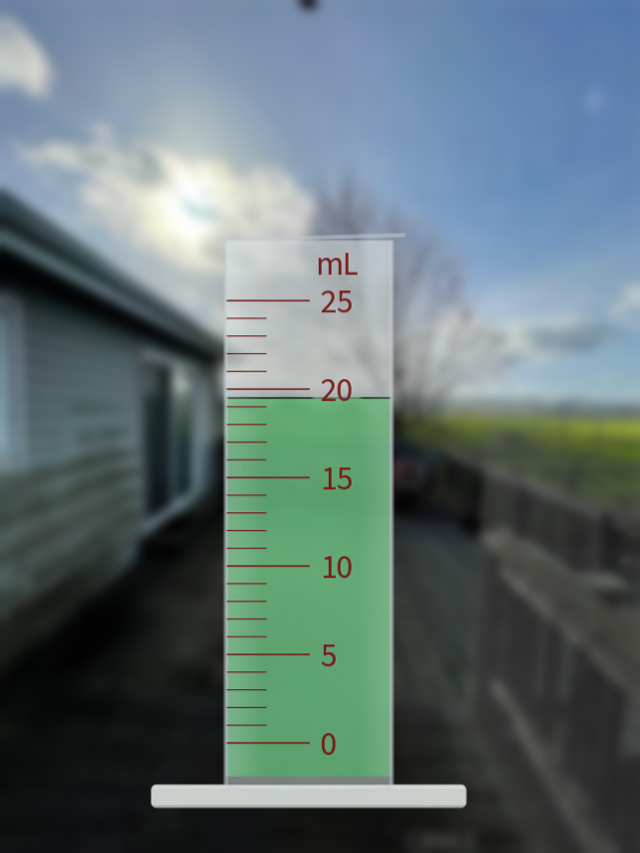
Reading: 19.5mL
